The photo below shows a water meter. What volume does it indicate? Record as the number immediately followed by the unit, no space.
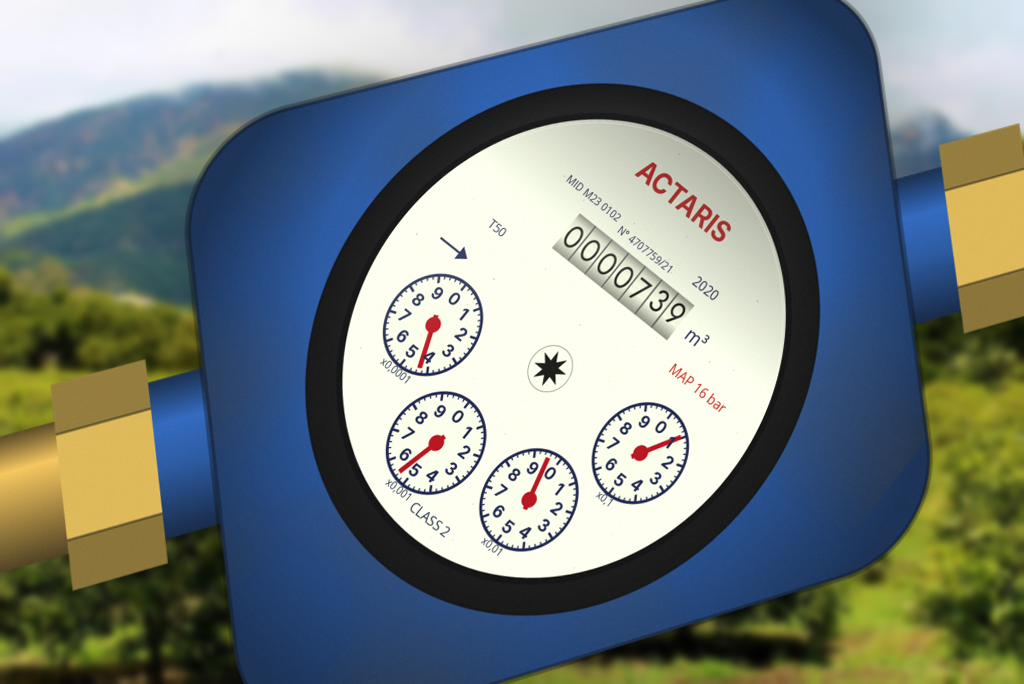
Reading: 739.0954m³
